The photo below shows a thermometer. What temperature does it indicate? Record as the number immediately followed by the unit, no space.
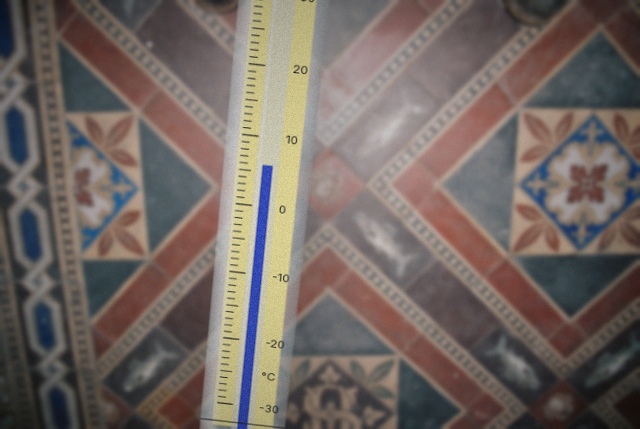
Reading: 6°C
